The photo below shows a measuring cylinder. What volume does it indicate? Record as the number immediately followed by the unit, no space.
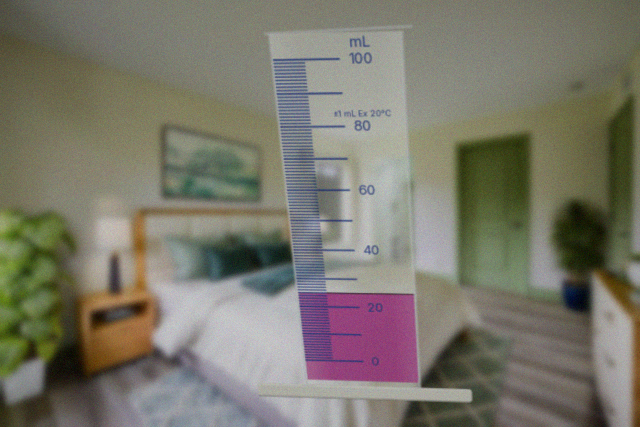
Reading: 25mL
